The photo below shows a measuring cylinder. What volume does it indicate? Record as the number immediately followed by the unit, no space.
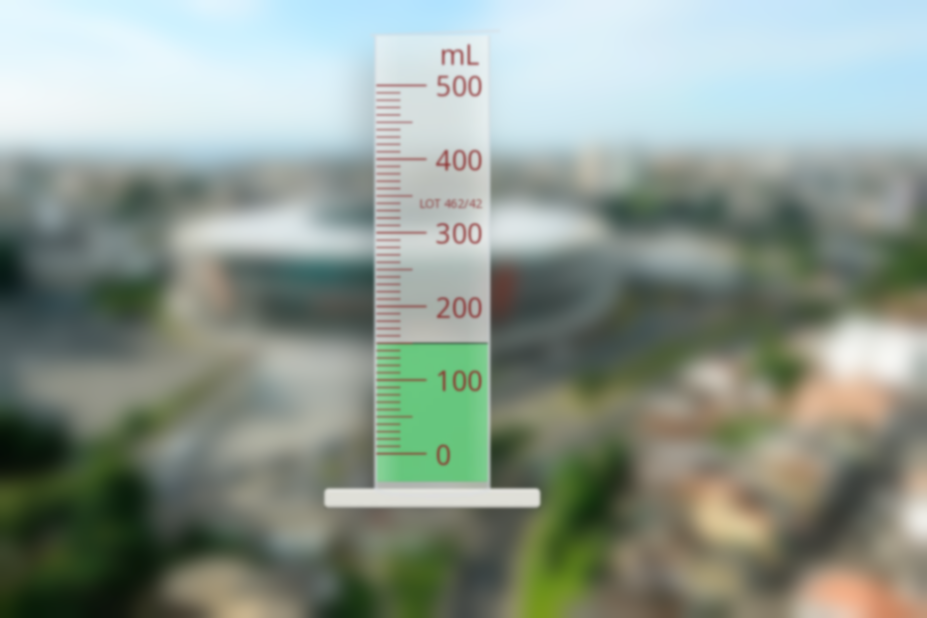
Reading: 150mL
